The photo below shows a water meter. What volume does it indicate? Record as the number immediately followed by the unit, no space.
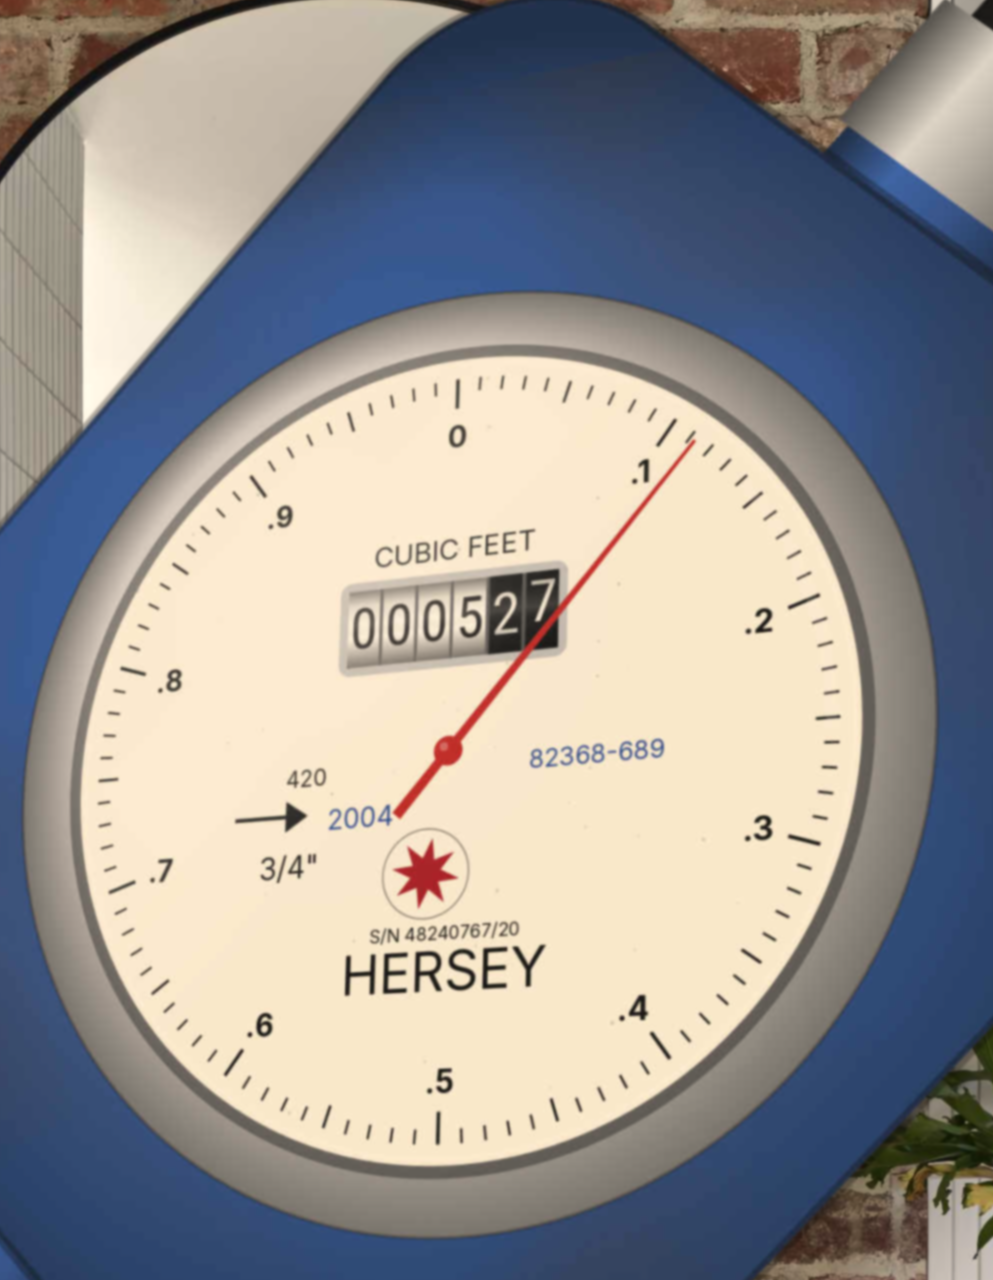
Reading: 527.11ft³
